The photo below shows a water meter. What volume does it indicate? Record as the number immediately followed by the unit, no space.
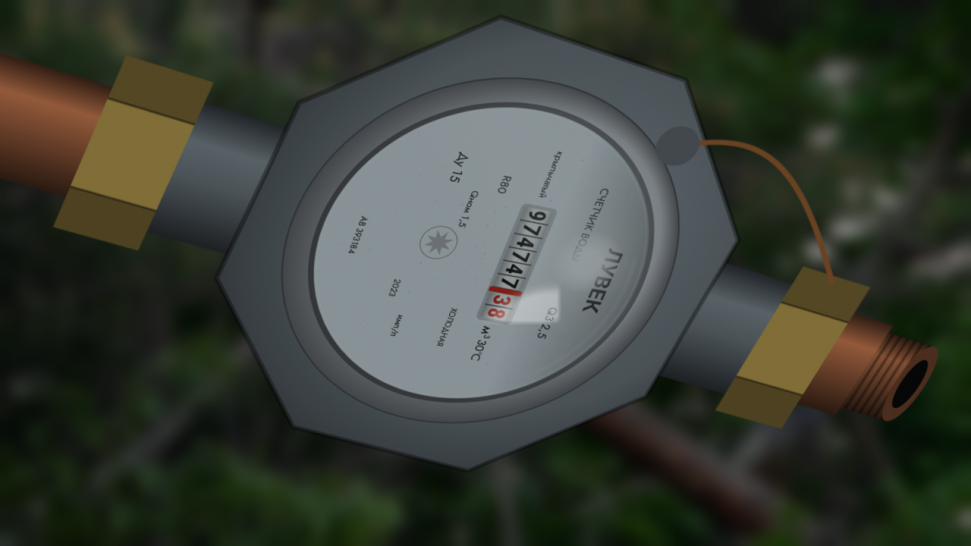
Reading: 974747.38m³
